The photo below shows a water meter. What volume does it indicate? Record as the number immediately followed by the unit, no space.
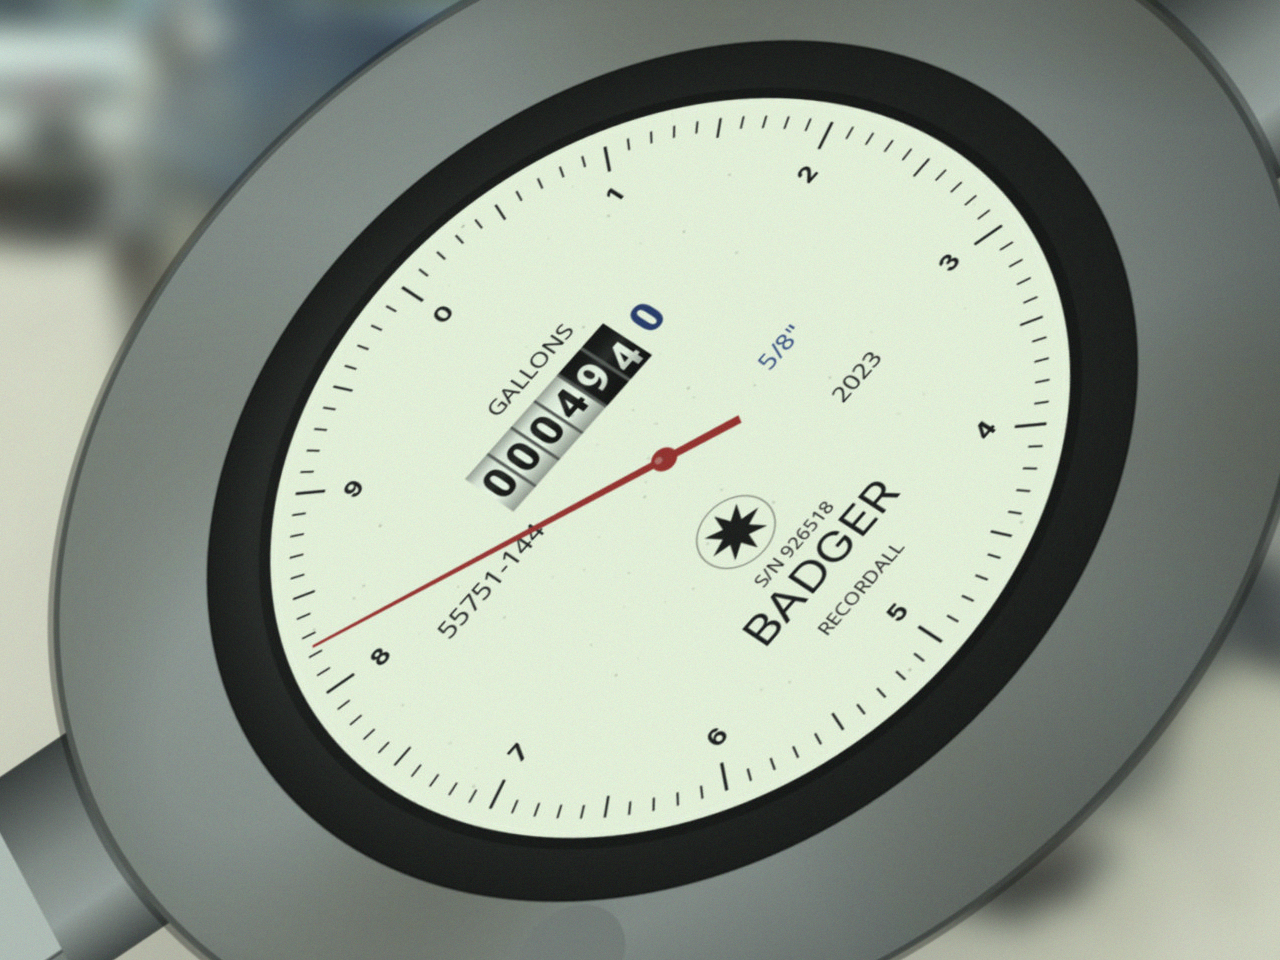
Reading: 4938.2gal
